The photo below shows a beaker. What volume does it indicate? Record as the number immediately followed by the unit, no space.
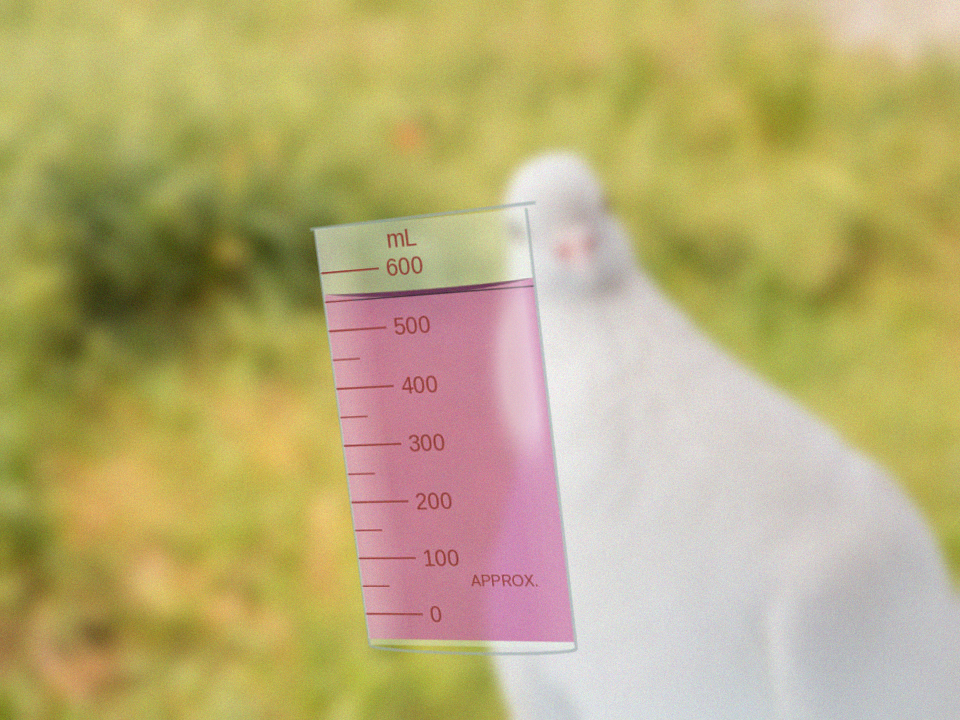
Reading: 550mL
